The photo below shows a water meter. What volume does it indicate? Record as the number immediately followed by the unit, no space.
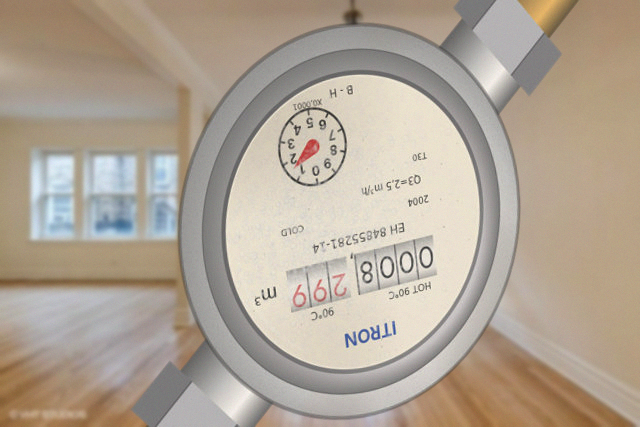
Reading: 8.2991m³
